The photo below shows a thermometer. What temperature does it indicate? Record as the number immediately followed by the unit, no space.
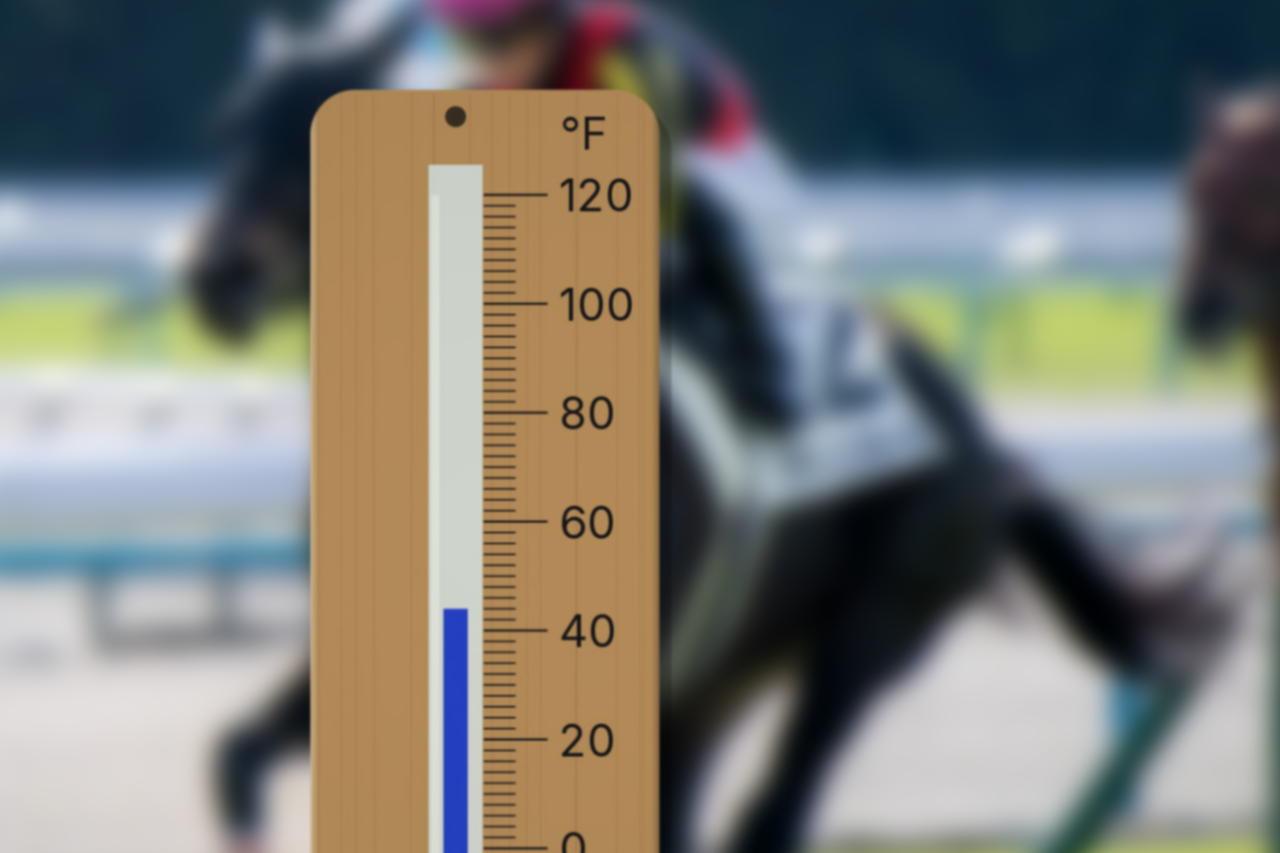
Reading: 44°F
